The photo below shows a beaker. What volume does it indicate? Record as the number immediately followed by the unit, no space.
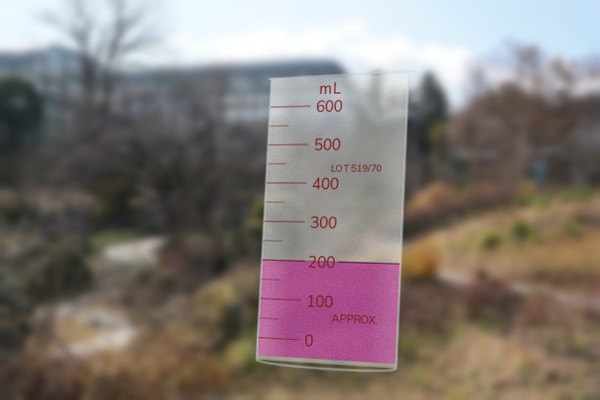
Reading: 200mL
